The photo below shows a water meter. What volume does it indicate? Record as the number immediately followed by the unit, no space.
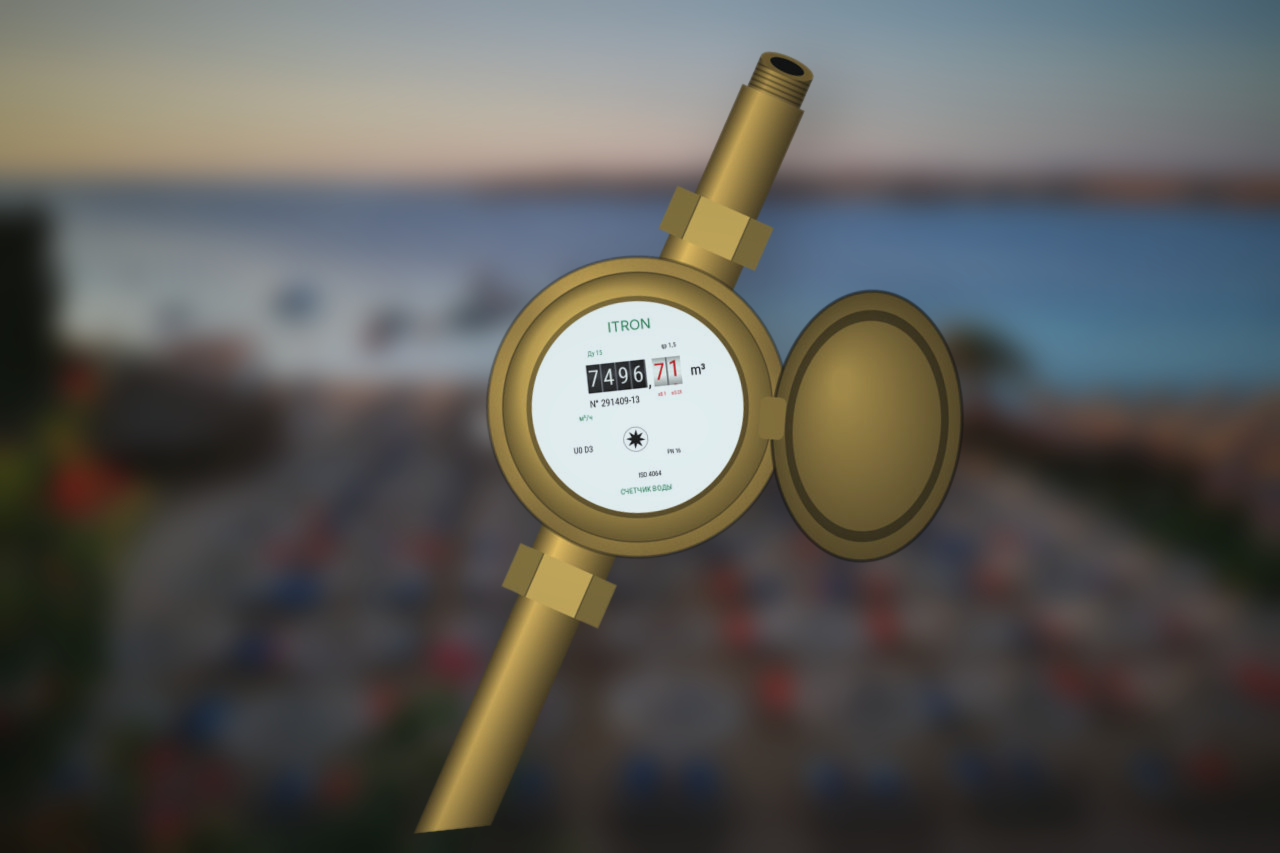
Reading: 7496.71m³
